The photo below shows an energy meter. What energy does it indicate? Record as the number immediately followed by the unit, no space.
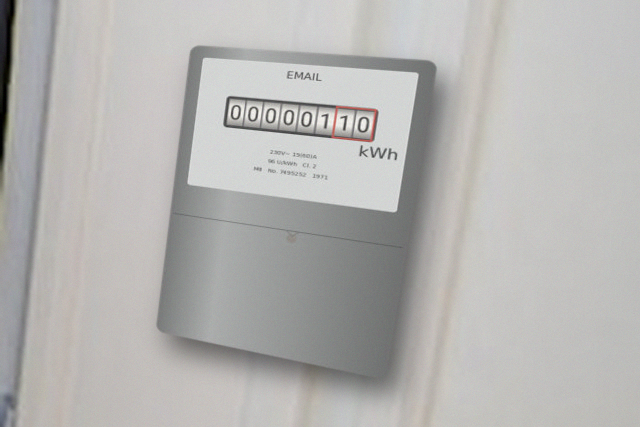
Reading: 1.10kWh
